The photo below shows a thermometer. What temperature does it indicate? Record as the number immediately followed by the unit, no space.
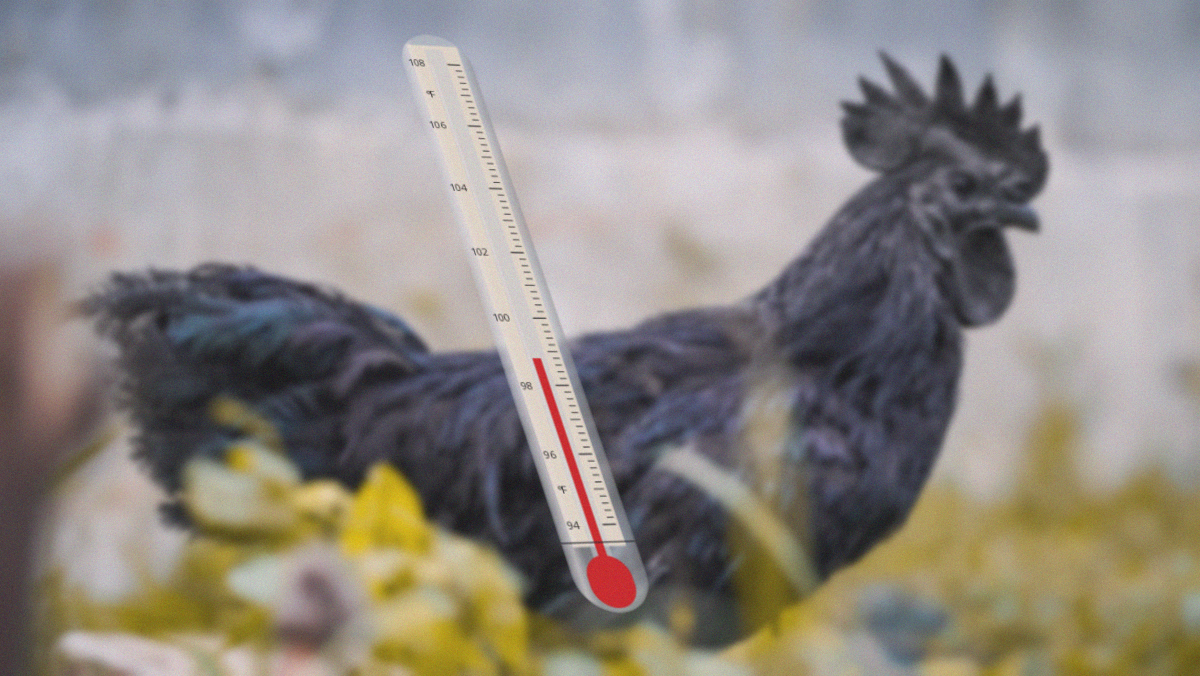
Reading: 98.8°F
